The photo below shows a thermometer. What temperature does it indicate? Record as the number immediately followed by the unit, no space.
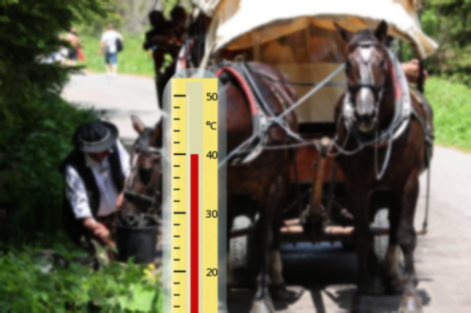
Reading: 40°C
